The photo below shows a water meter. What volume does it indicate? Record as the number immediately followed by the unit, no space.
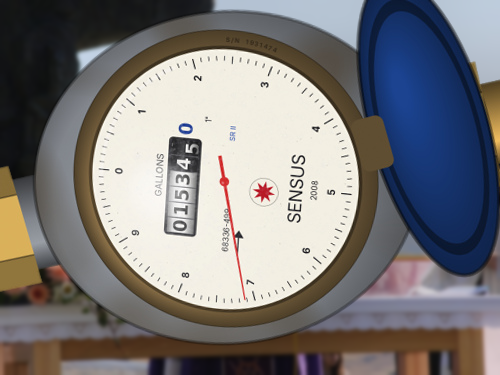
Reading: 153447.1gal
